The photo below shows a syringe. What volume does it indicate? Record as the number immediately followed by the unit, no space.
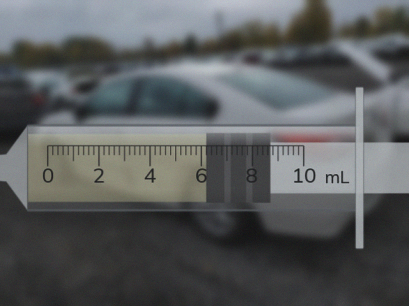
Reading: 6.2mL
